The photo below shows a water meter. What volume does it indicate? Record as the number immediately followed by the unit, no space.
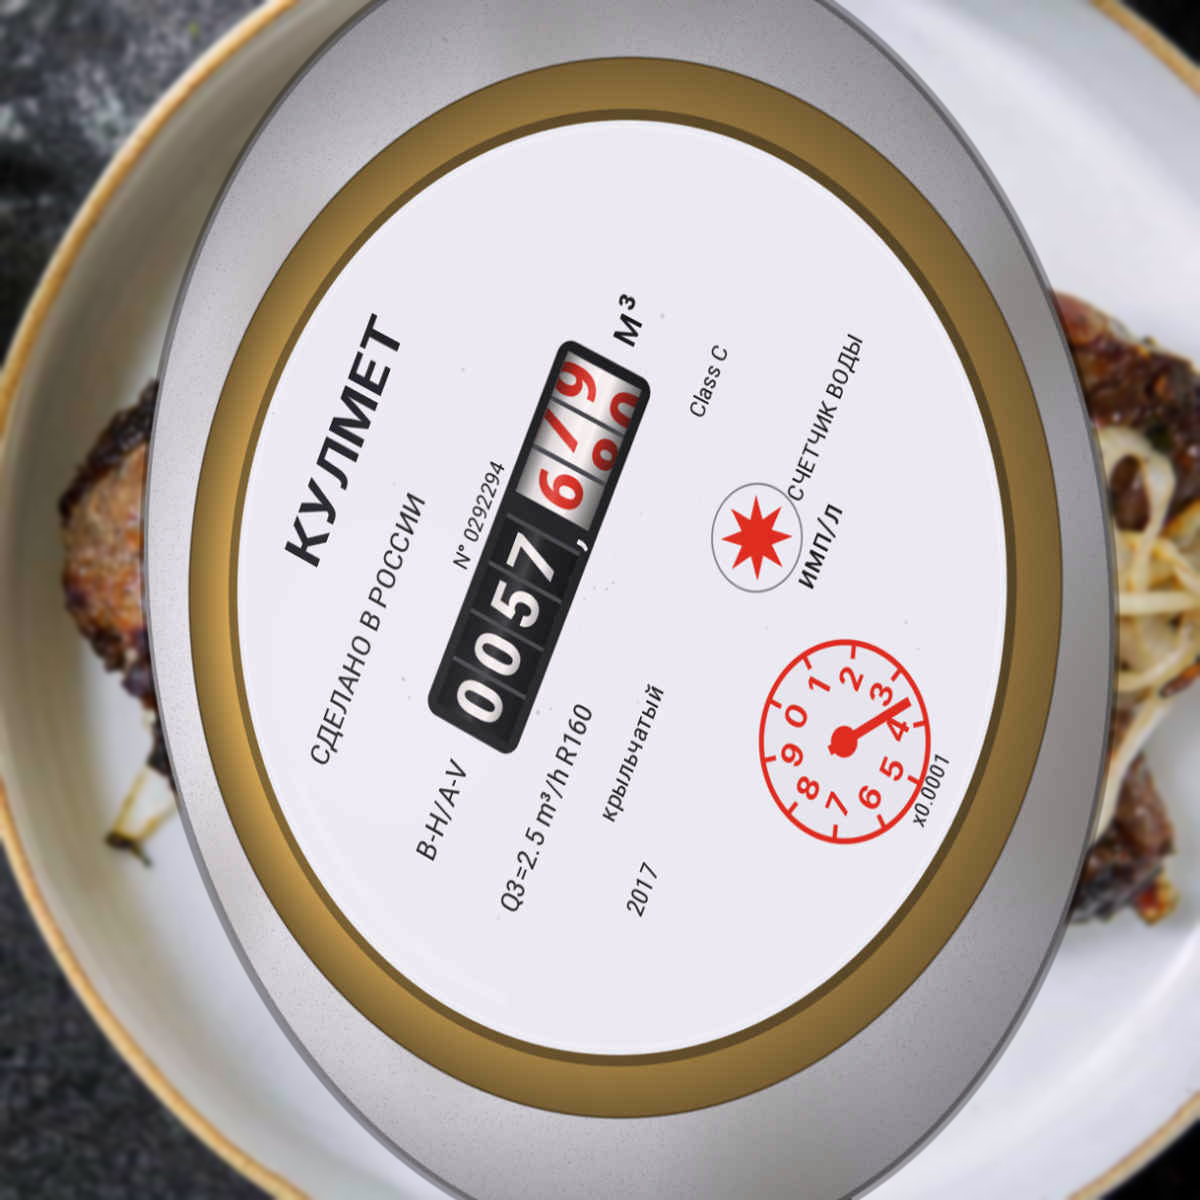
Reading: 57.6793m³
